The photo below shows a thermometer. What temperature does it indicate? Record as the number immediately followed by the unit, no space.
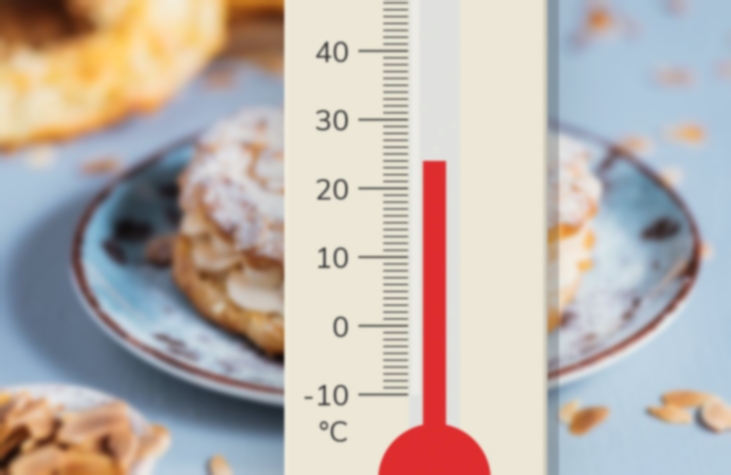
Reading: 24°C
